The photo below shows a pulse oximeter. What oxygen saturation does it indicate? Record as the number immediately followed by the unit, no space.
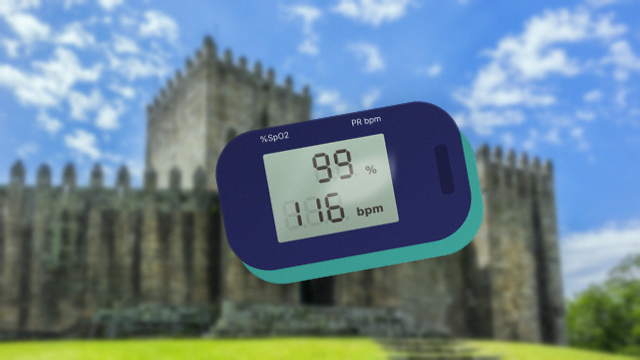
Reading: 99%
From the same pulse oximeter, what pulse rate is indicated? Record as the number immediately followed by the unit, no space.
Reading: 116bpm
